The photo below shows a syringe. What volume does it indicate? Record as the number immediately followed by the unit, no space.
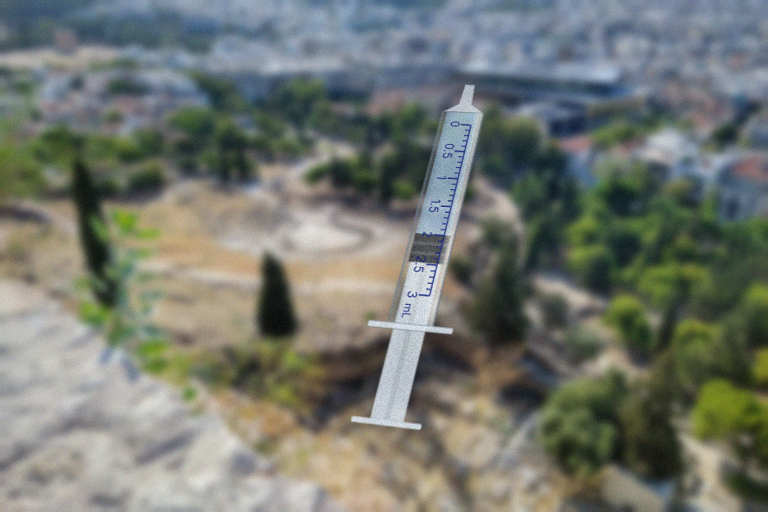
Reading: 2mL
